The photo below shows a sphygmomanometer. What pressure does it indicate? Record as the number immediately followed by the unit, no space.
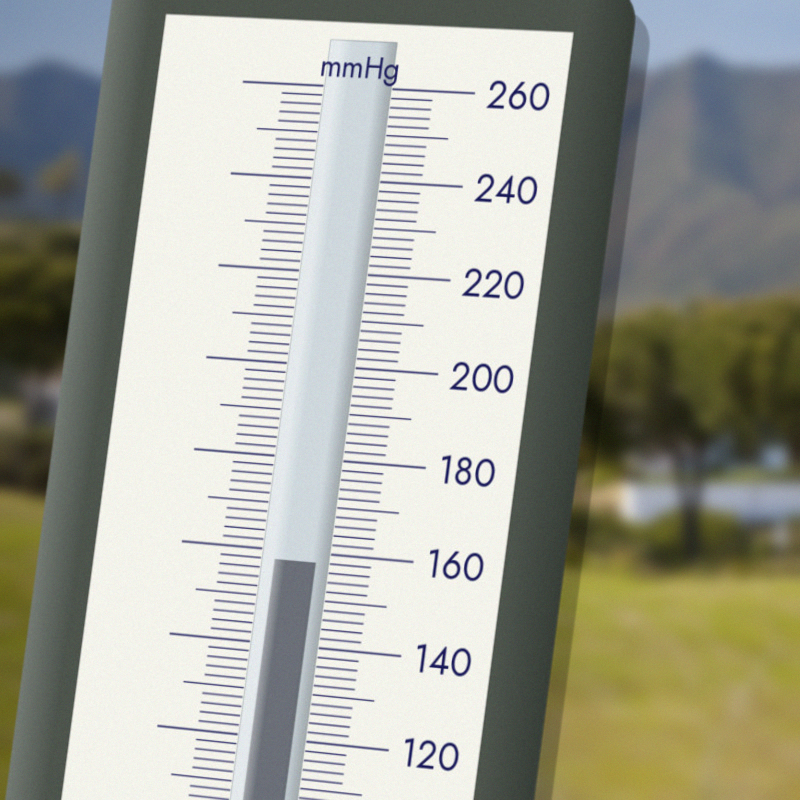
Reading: 158mmHg
